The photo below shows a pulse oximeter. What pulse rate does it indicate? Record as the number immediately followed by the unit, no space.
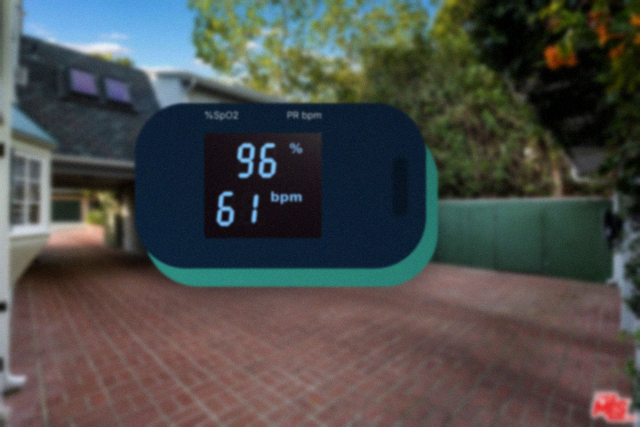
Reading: 61bpm
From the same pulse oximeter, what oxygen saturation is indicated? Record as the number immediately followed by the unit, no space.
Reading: 96%
